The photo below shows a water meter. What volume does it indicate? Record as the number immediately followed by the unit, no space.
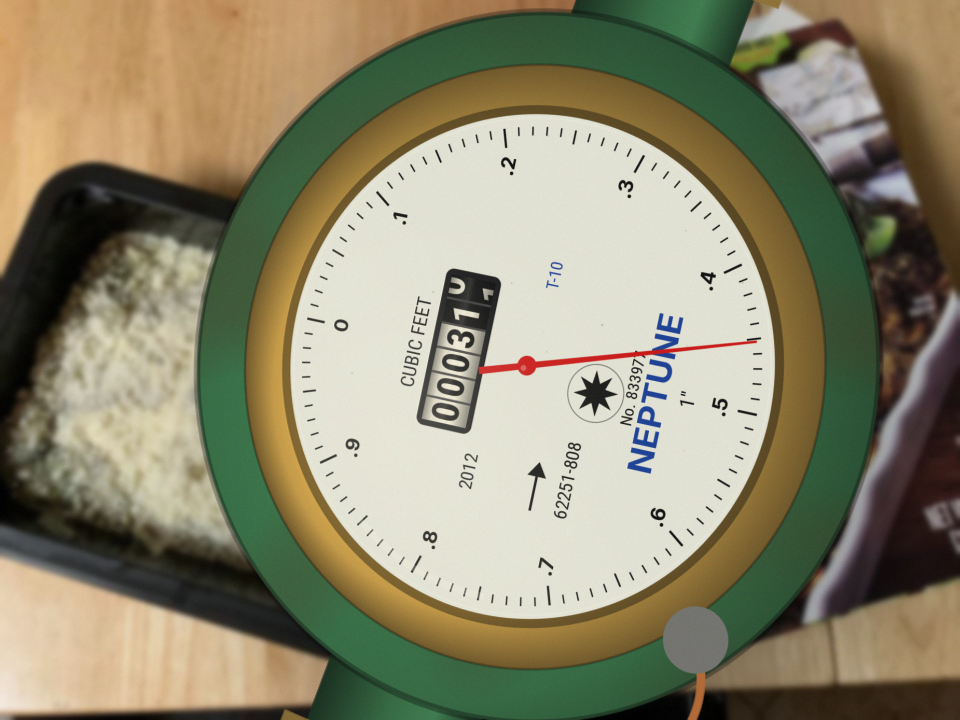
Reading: 310.45ft³
